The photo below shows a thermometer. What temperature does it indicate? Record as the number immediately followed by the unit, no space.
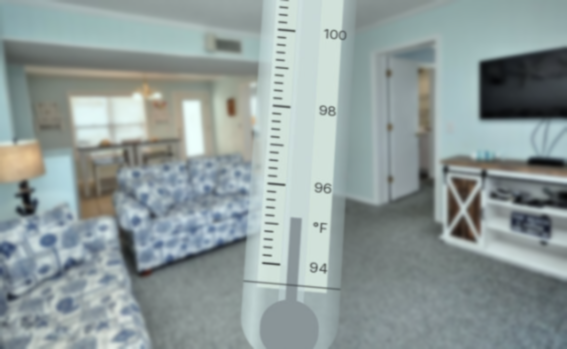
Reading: 95.2°F
